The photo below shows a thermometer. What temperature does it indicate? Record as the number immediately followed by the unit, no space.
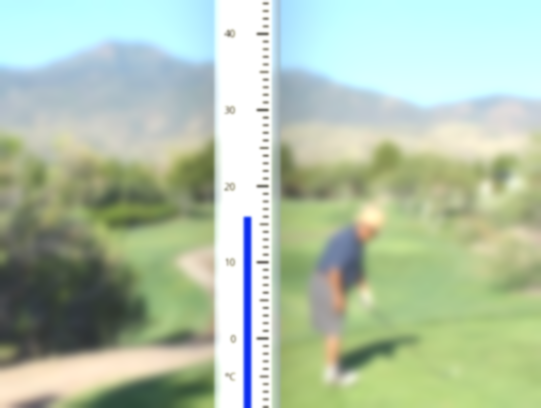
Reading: 16°C
